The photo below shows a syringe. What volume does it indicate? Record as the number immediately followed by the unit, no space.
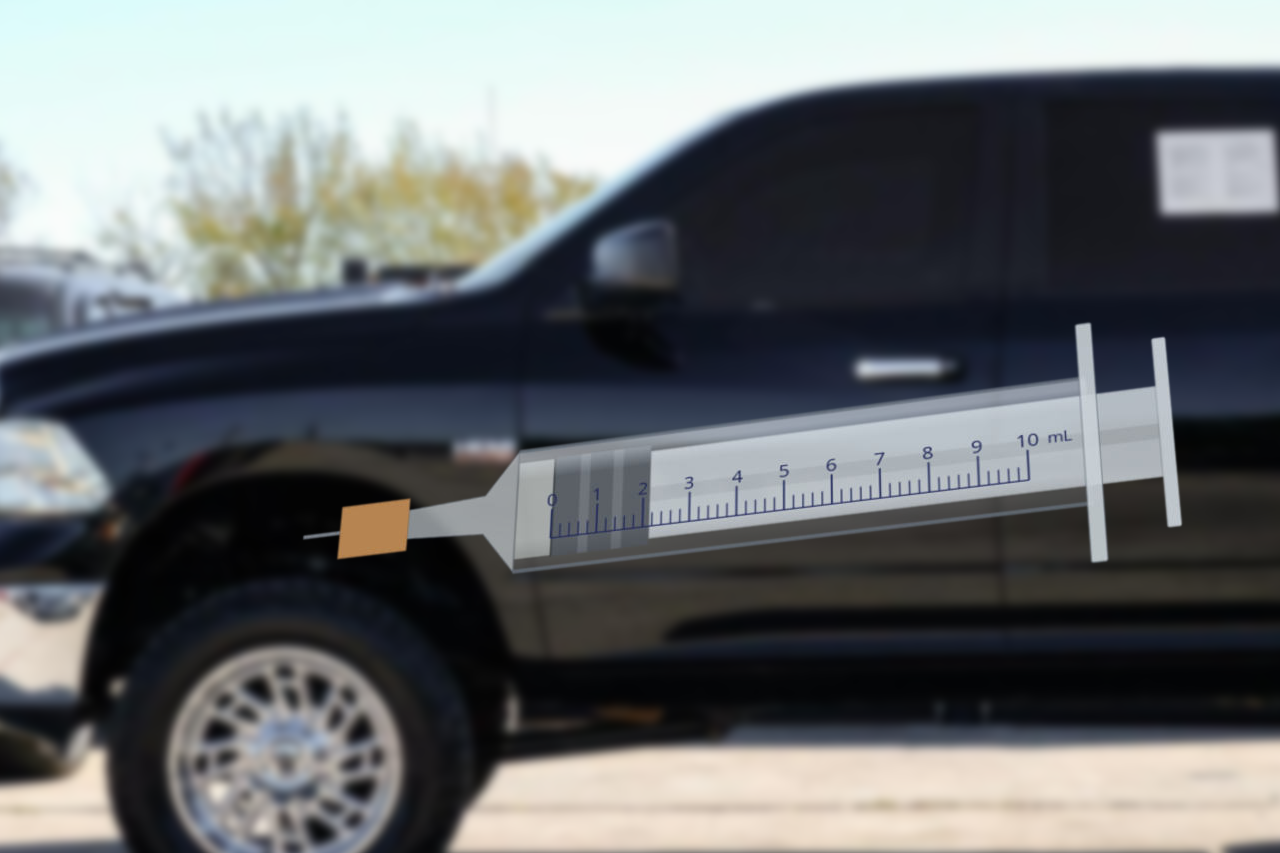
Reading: 0mL
